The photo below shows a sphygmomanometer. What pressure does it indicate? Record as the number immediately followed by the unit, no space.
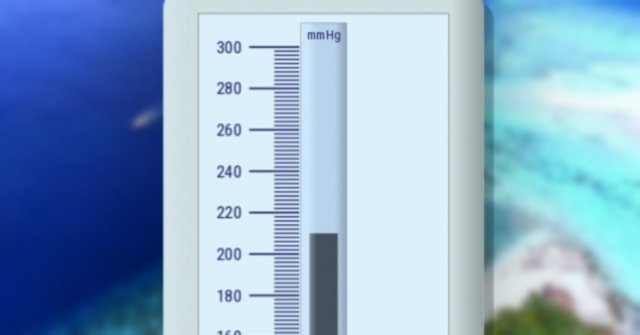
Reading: 210mmHg
